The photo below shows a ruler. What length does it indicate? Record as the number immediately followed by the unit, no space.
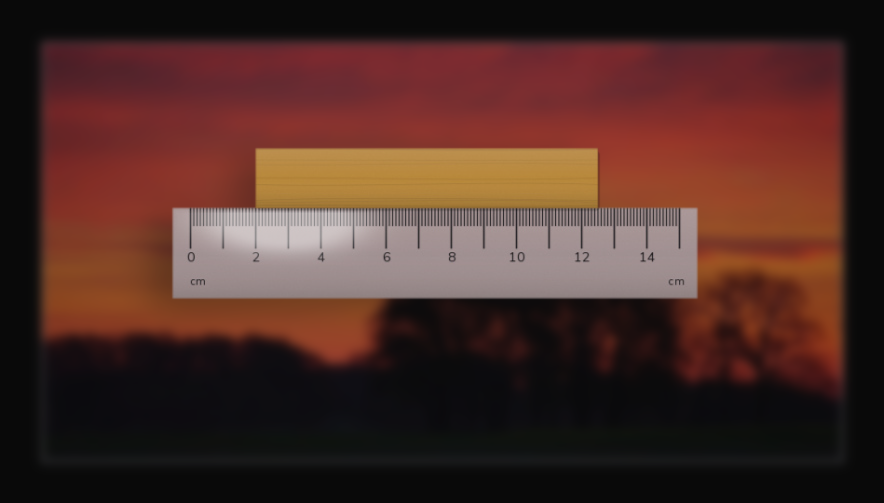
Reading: 10.5cm
